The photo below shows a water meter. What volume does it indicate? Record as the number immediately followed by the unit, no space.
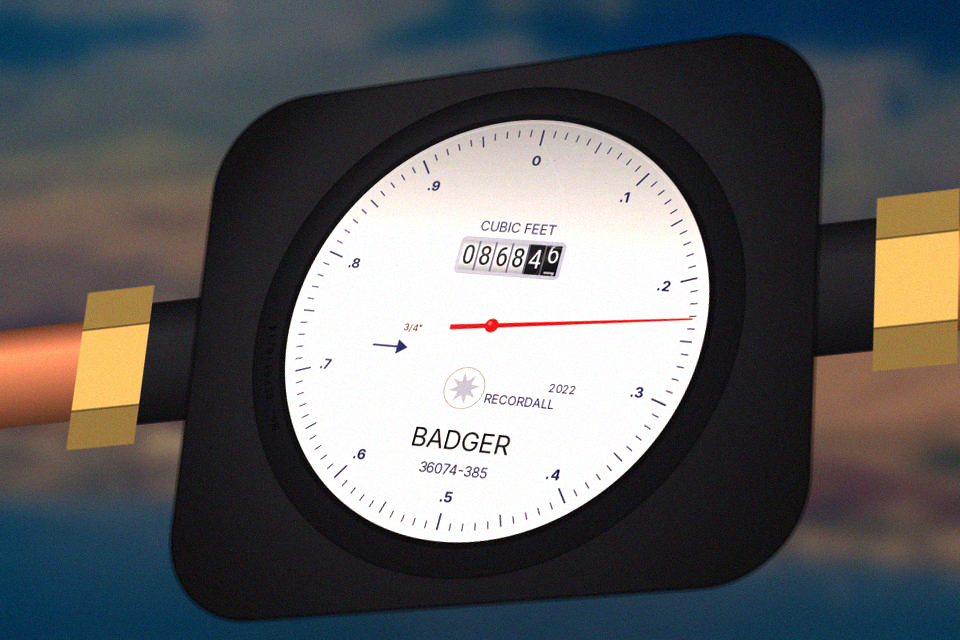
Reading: 86846.23ft³
